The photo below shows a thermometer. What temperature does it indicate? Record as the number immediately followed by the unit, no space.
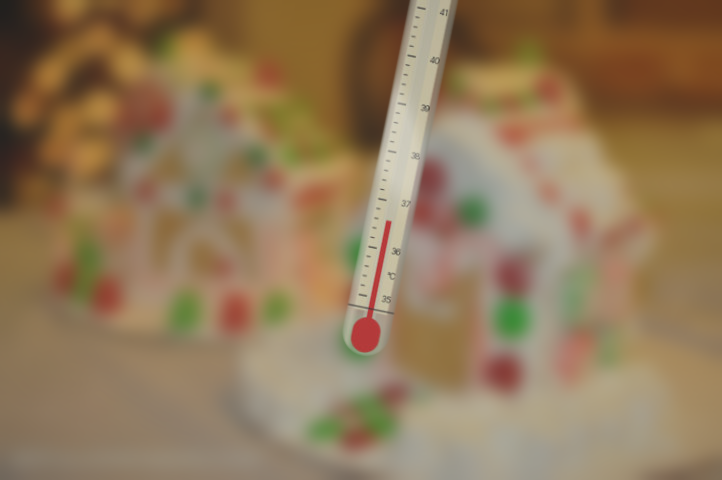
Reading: 36.6°C
